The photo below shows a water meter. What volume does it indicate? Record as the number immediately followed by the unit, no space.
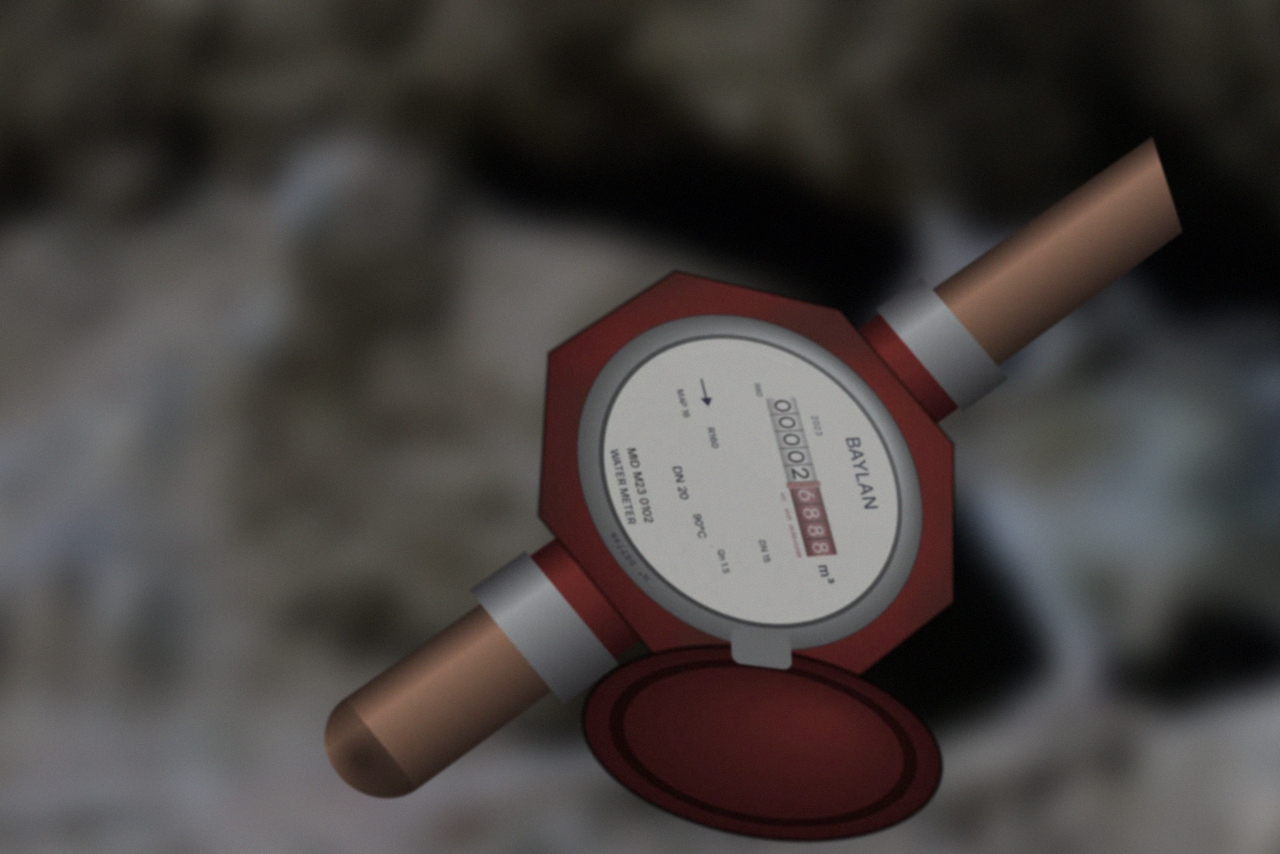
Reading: 2.6888m³
